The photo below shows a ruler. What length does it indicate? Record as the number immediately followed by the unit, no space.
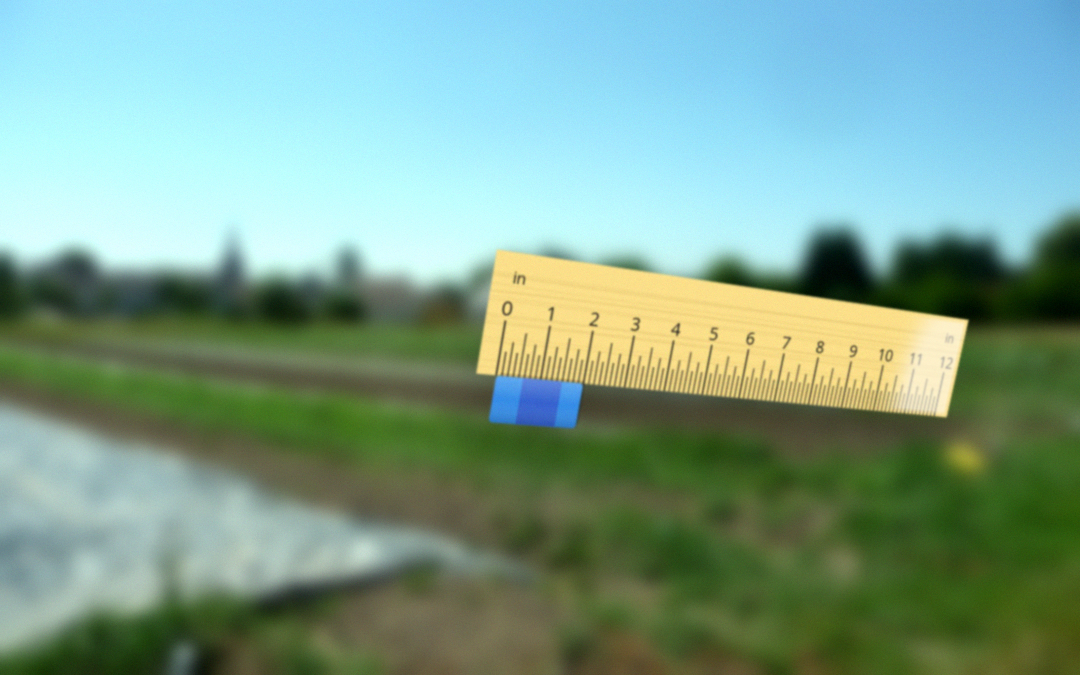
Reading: 2in
